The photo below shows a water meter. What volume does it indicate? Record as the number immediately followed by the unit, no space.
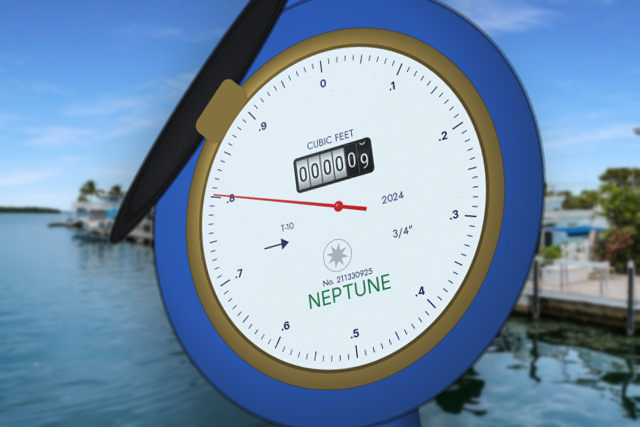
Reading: 8.80ft³
